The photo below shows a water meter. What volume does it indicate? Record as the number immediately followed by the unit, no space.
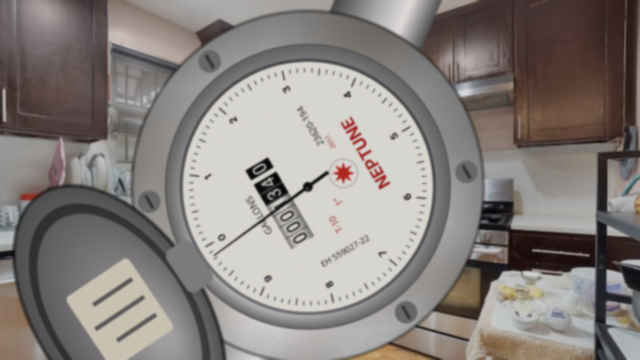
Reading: 1339.8gal
